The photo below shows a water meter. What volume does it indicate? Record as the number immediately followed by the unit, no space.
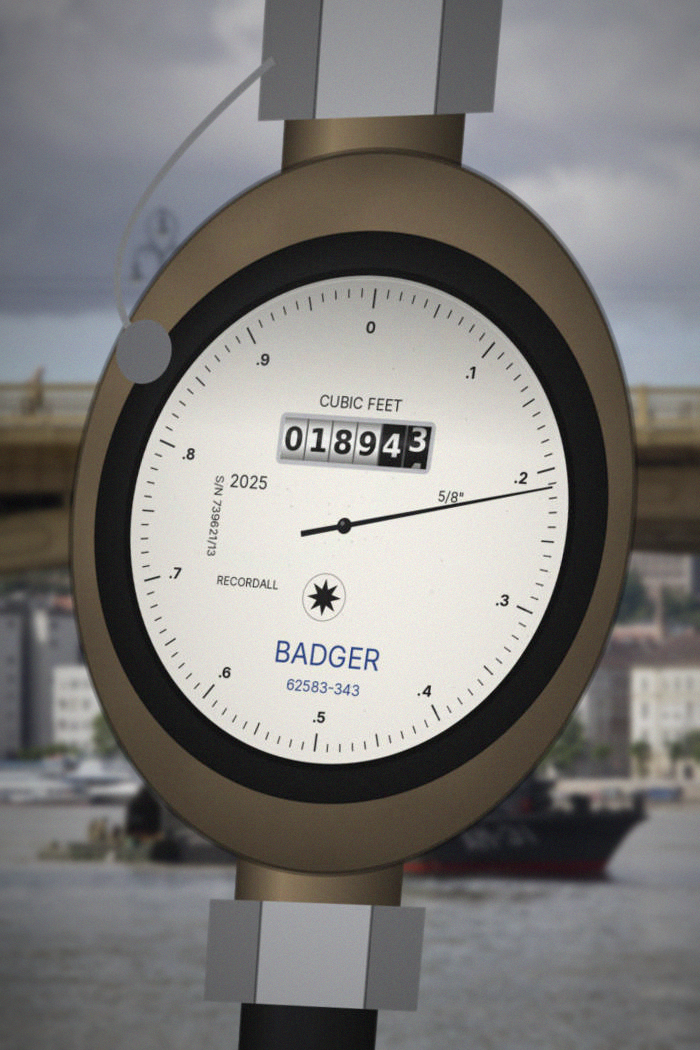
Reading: 18943.21ft³
